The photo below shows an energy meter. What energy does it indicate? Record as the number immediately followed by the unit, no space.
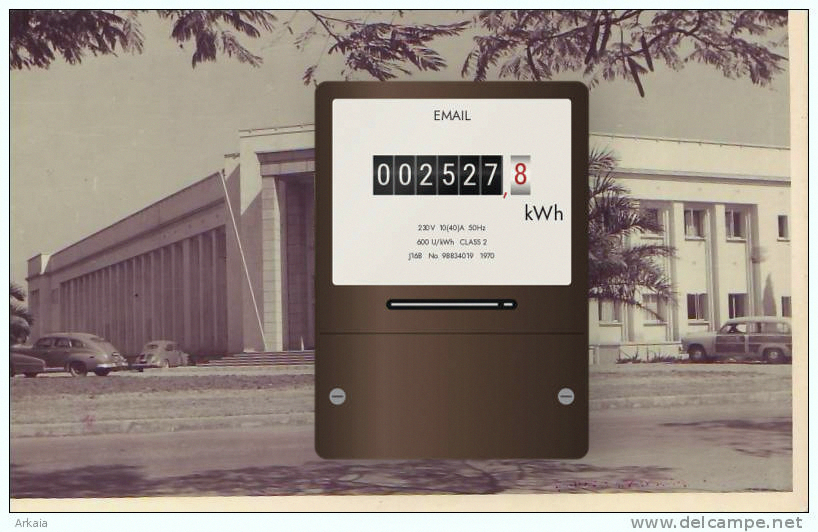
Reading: 2527.8kWh
